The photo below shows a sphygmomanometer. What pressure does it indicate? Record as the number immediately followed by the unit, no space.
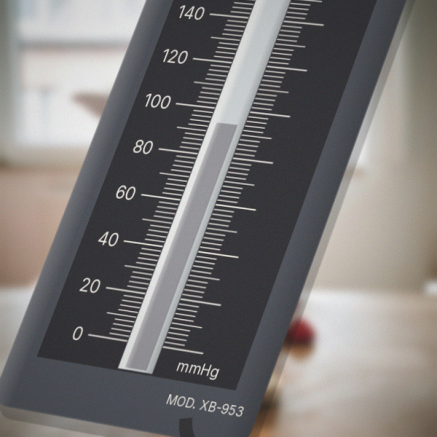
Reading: 94mmHg
